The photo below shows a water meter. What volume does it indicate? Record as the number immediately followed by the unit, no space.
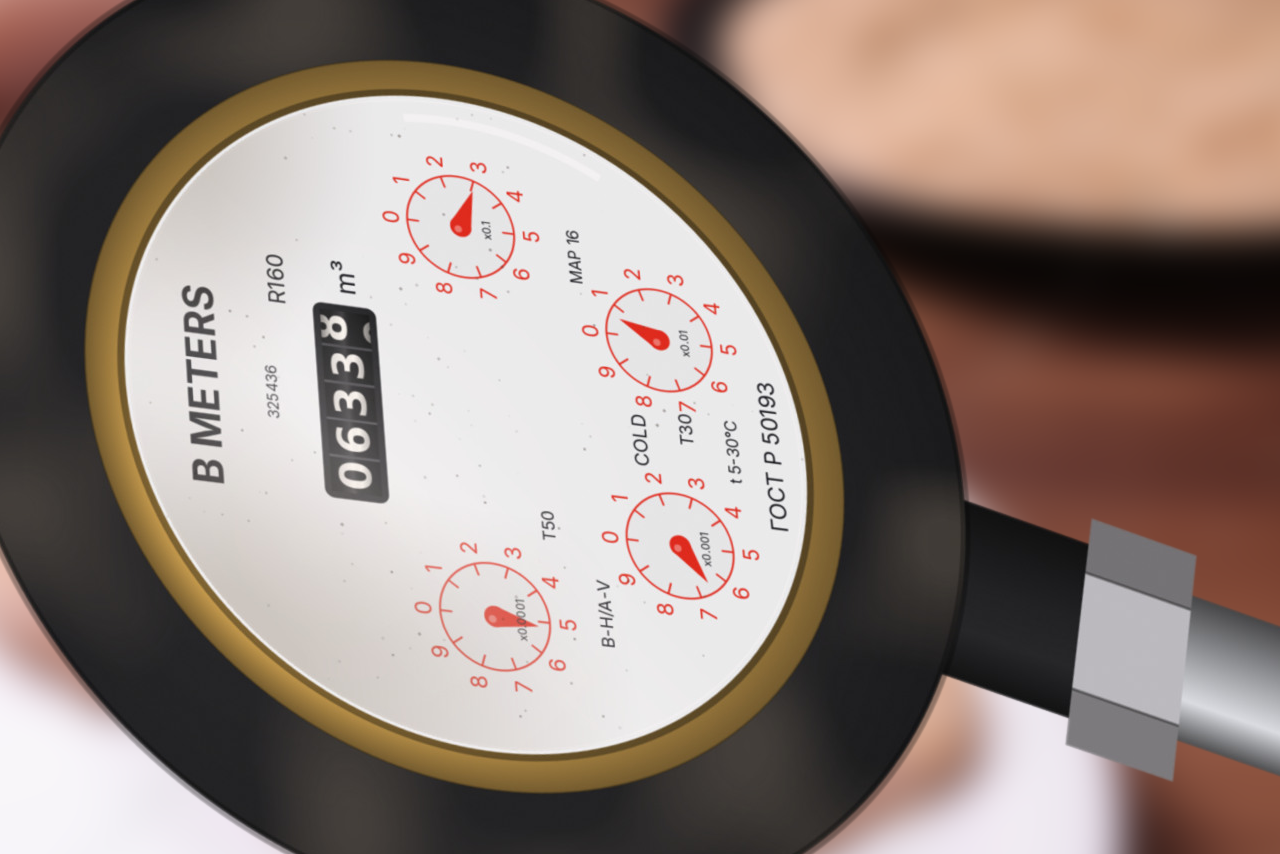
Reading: 6338.3065m³
